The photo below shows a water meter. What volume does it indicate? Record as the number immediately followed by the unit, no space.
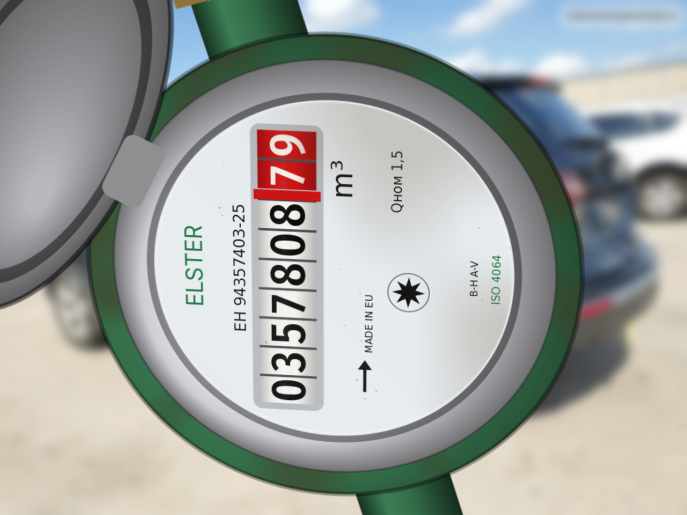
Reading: 357808.79m³
